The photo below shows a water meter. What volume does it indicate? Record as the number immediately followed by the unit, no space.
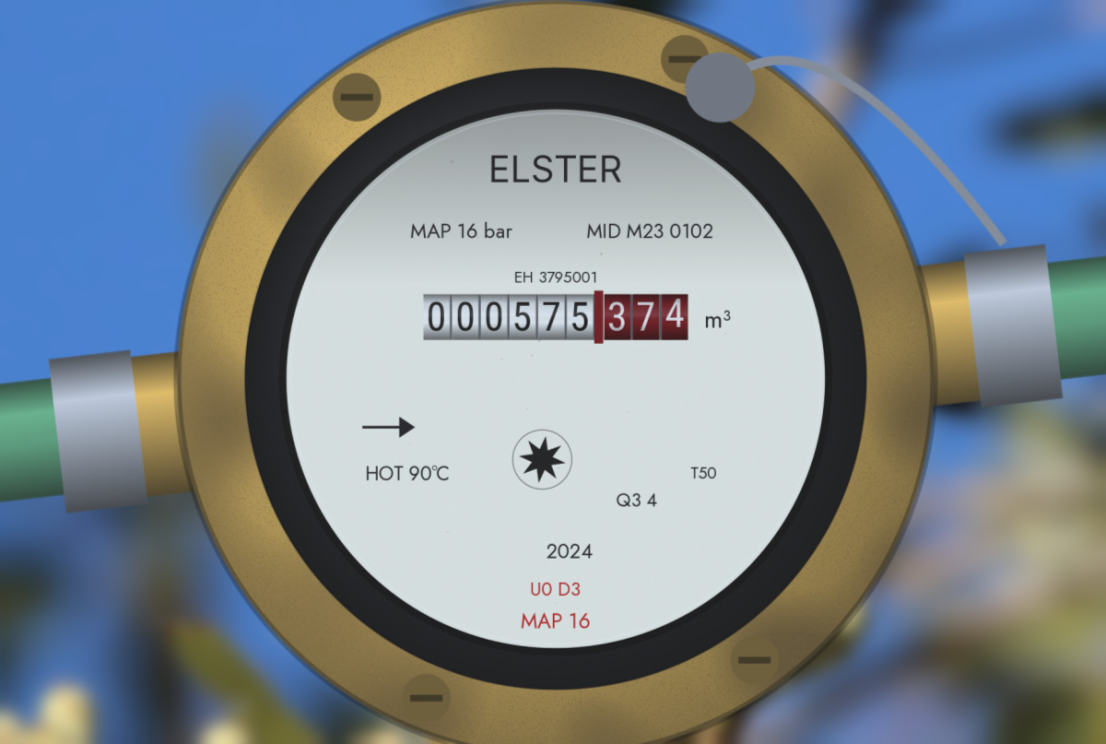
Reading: 575.374m³
